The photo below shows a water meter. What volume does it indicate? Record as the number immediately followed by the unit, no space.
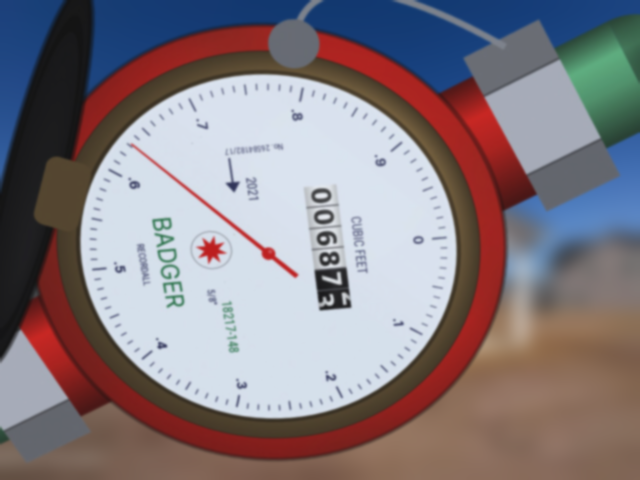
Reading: 6872.63ft³
